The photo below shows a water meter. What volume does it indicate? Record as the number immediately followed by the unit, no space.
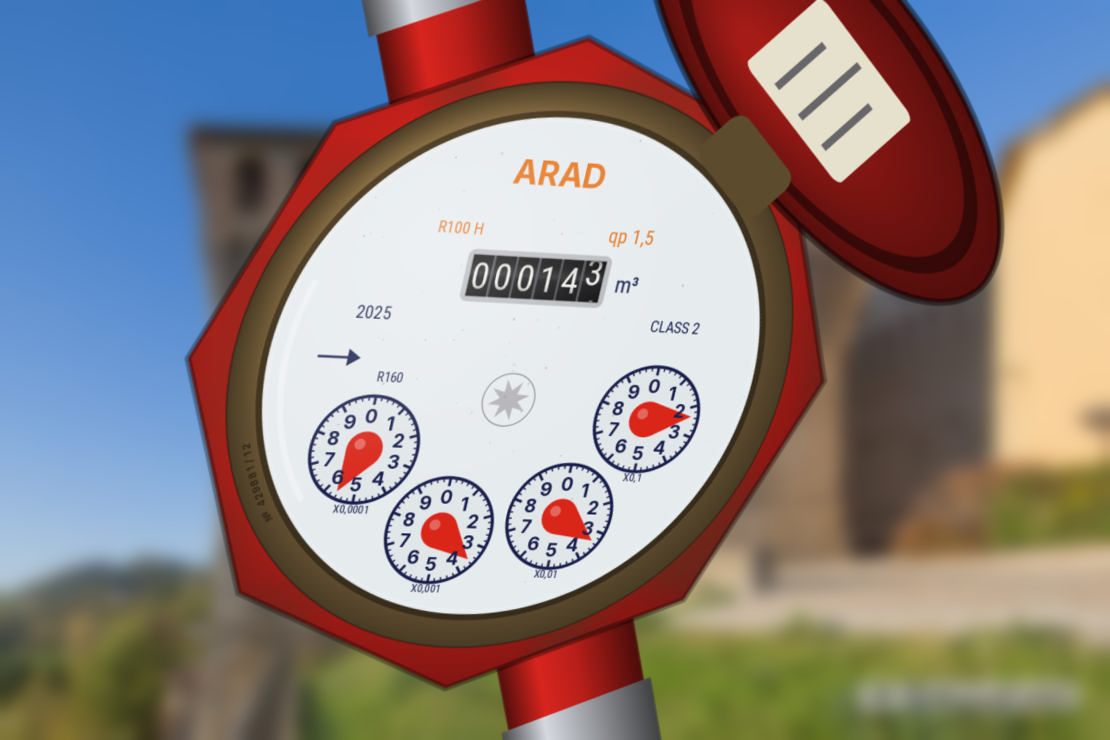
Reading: 143.2335m³
